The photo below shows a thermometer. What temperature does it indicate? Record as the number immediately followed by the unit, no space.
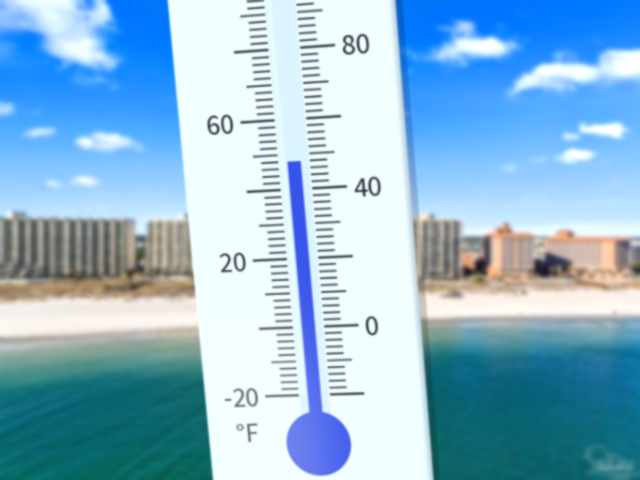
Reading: 48°F
